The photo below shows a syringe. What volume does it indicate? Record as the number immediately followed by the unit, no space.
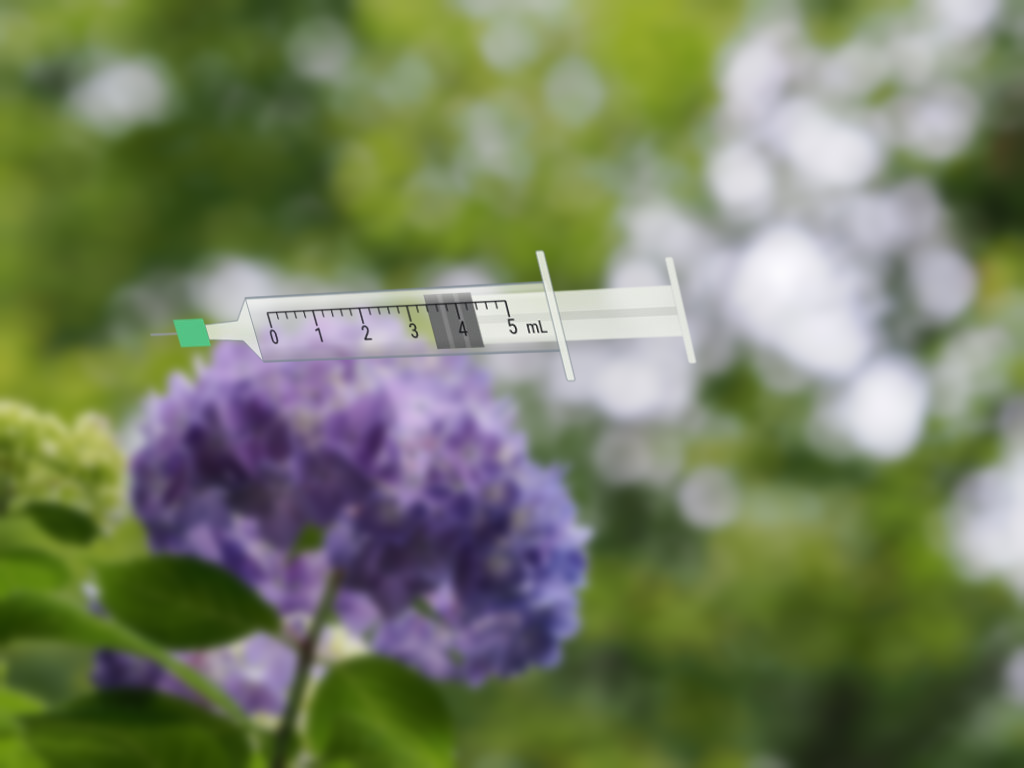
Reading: 3.4mL
